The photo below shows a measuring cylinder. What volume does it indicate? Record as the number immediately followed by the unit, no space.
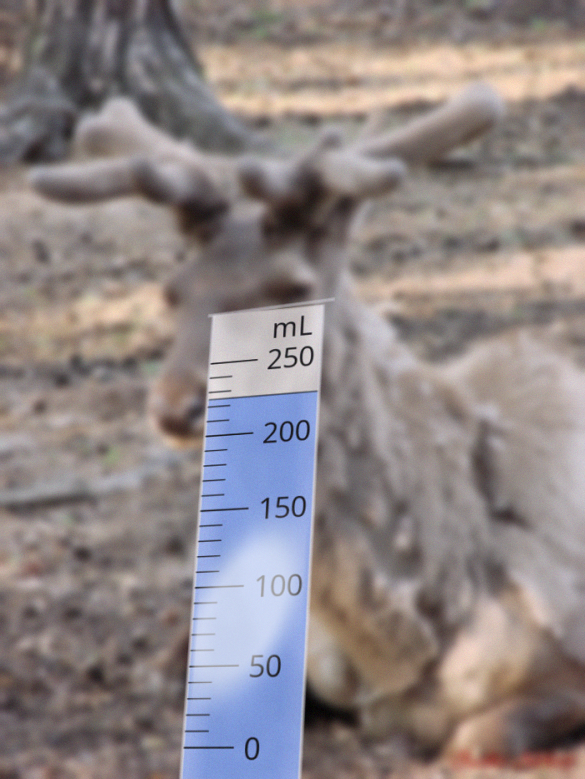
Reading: 225mL
